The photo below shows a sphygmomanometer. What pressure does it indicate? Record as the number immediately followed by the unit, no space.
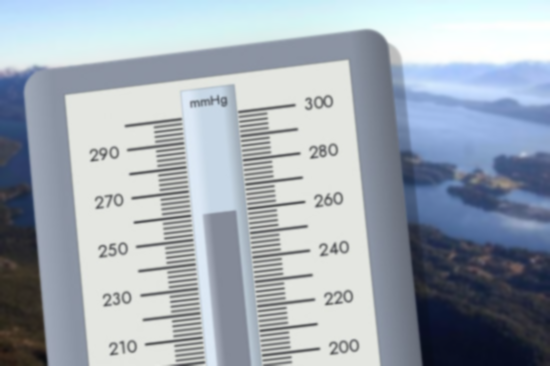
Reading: 260mmHg
